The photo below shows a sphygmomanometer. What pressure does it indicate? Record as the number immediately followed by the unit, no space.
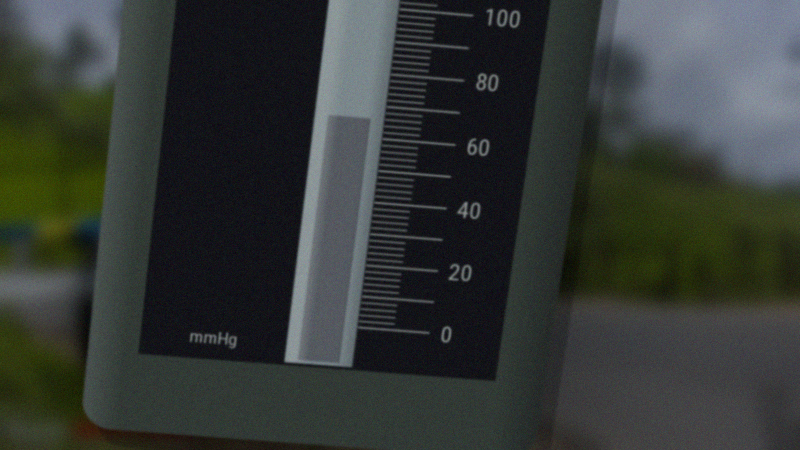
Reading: 66mmHg
